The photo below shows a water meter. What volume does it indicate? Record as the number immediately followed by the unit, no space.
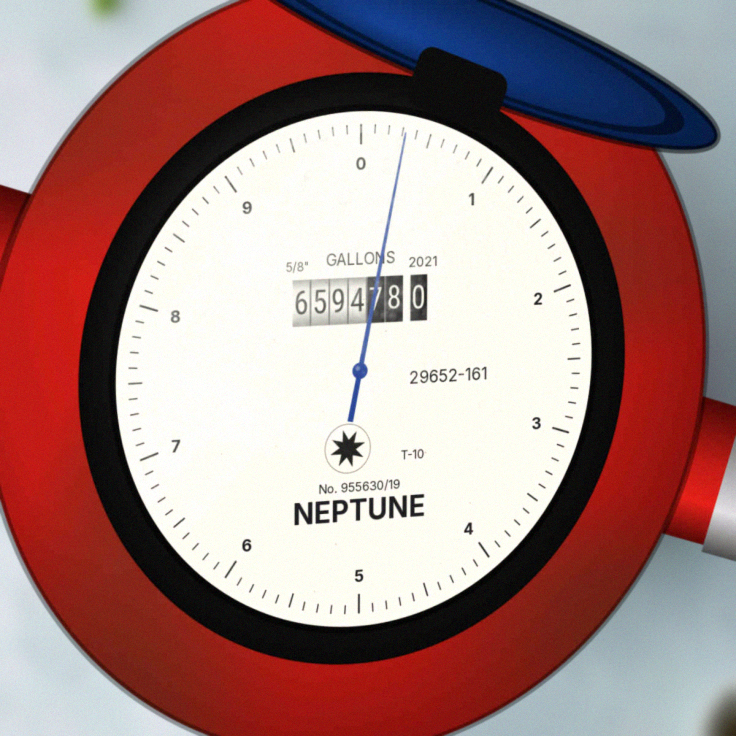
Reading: 6594780.3gal
